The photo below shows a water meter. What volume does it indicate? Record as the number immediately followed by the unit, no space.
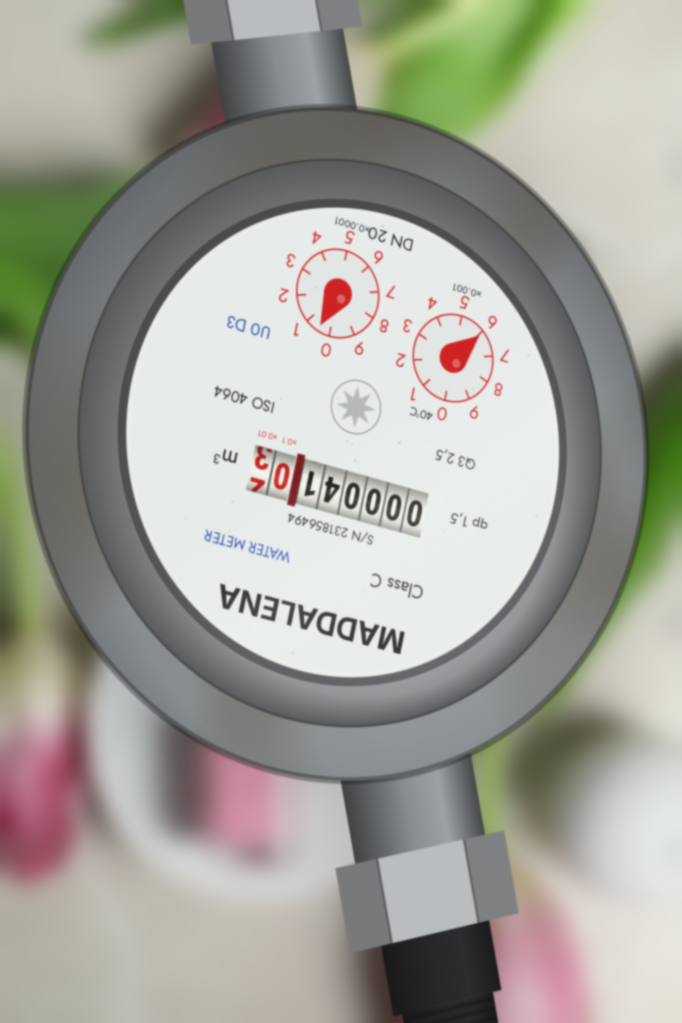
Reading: 41.0260m³
